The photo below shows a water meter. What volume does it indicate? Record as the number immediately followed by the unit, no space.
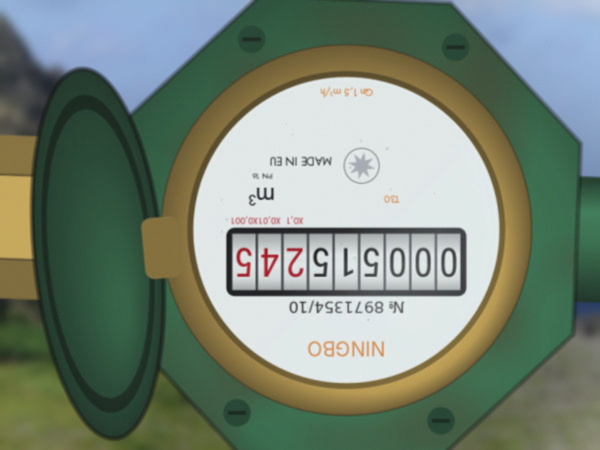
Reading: 515.245m³
